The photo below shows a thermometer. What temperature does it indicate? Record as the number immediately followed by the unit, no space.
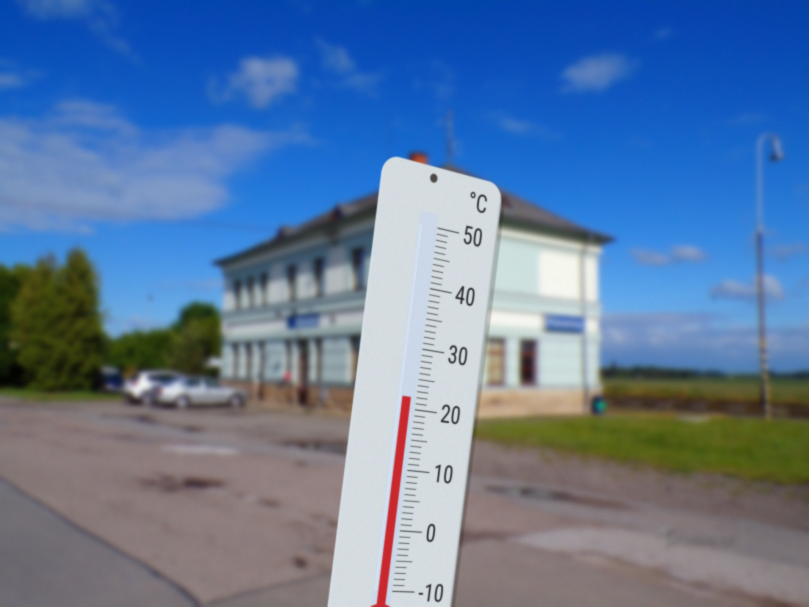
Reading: 22°C
